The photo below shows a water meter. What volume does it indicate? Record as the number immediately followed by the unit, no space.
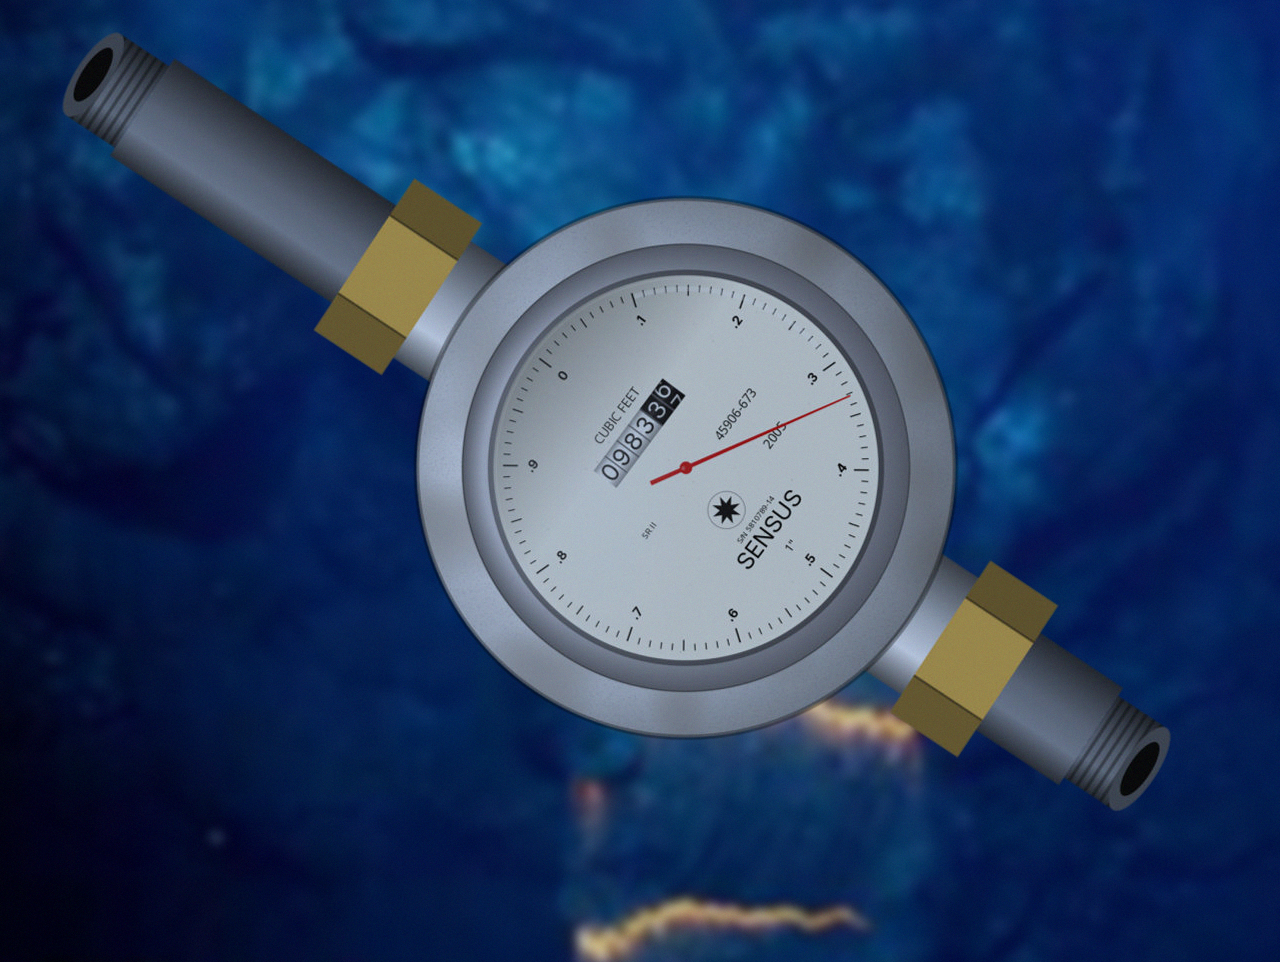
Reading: 98336.33ft³
